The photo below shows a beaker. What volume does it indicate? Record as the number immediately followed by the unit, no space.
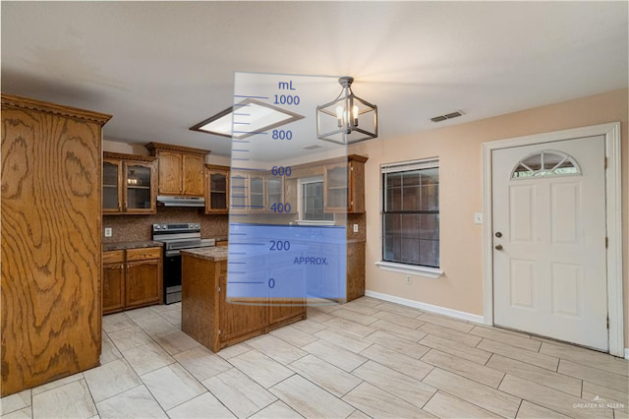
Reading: 300mL
